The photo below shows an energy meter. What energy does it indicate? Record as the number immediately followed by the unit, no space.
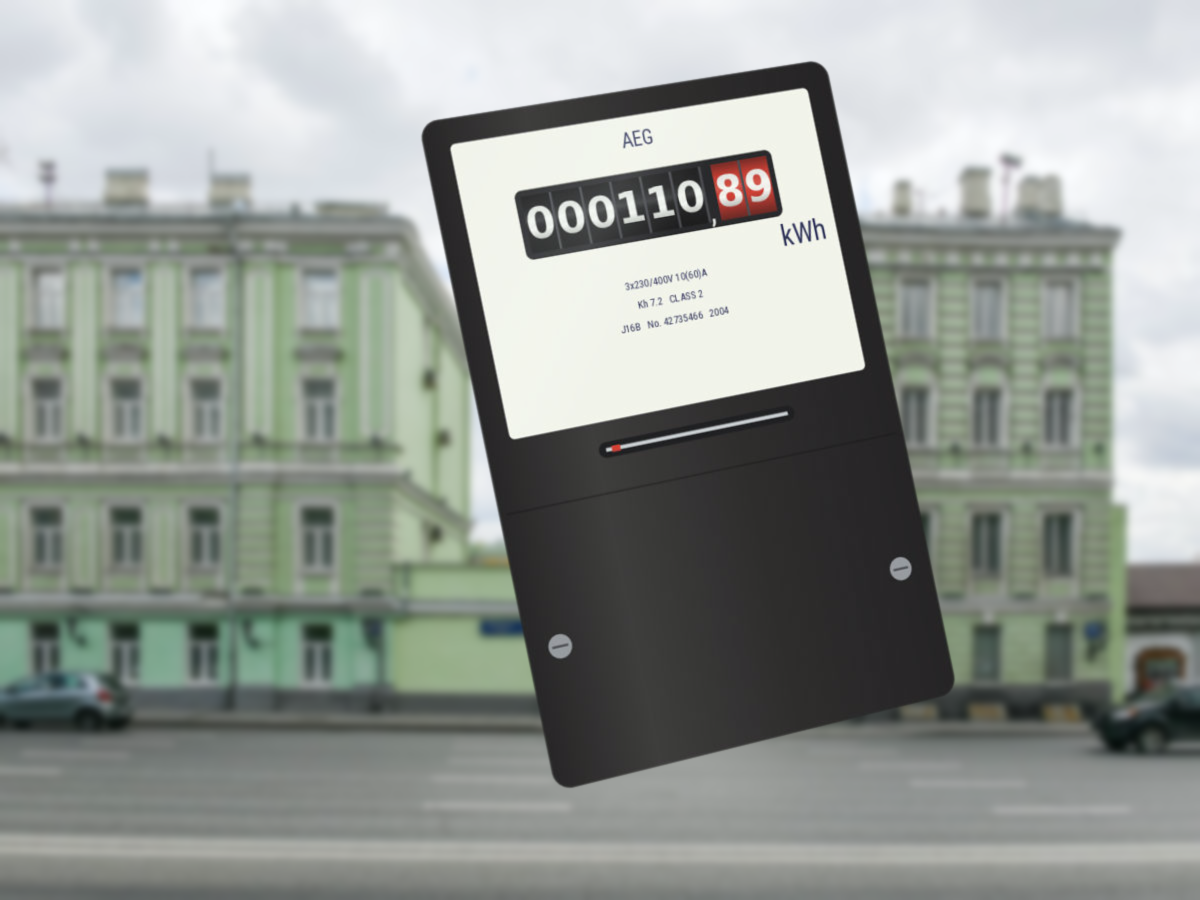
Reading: 110.89kWh
